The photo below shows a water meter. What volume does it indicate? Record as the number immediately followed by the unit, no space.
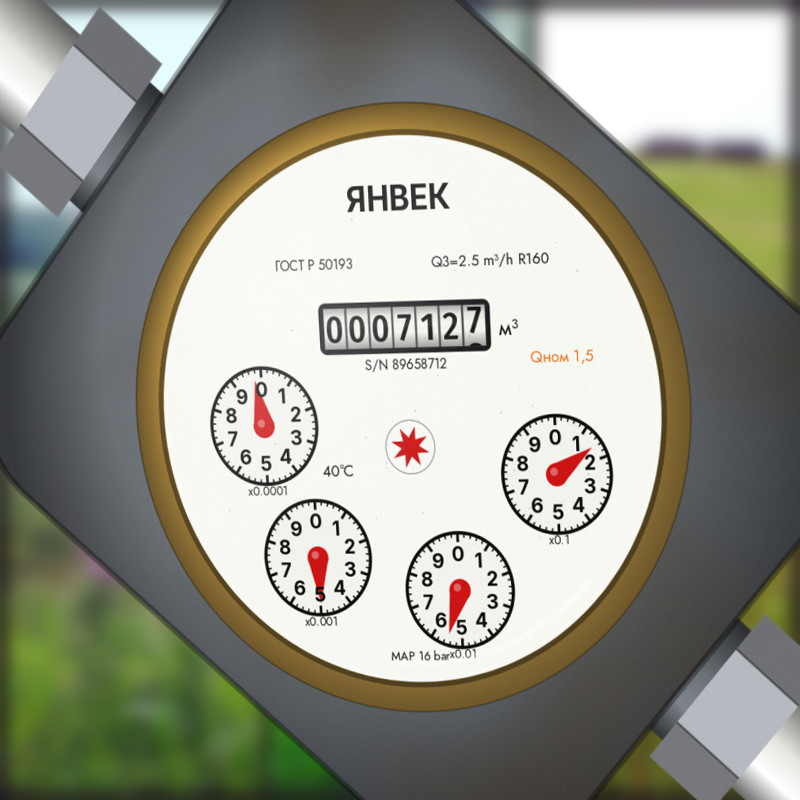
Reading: 7127.1549m³
